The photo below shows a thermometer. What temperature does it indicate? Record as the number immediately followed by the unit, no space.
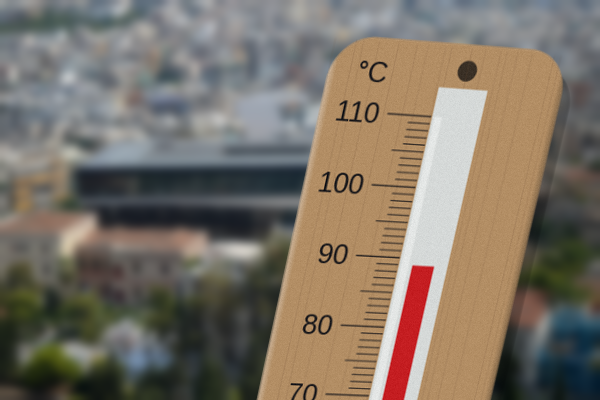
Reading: 89°C
